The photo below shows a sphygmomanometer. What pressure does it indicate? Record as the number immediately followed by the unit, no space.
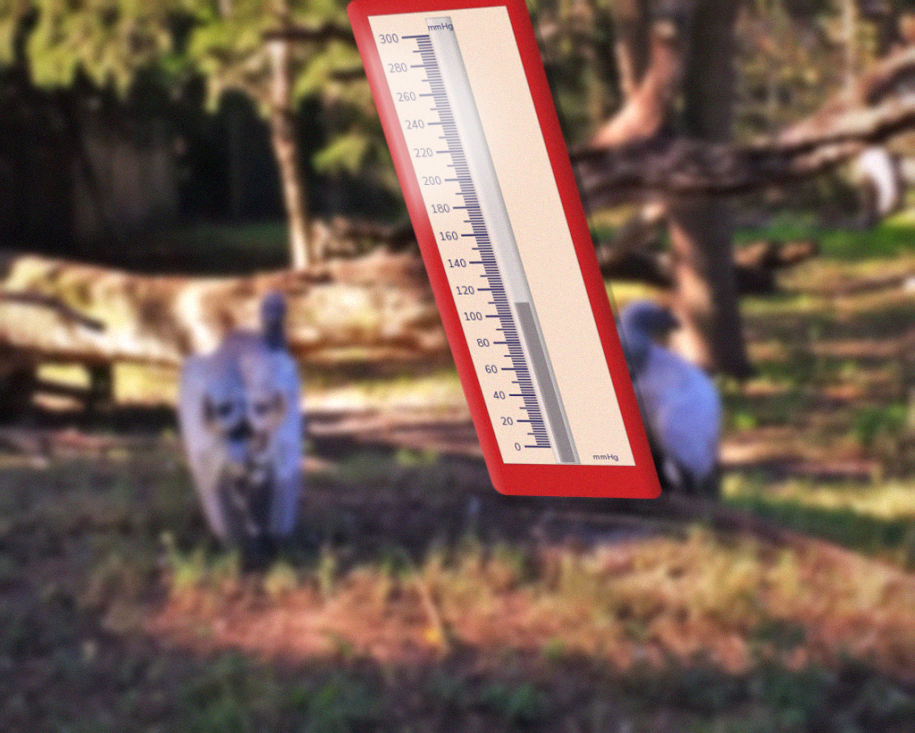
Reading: 110mmHg
